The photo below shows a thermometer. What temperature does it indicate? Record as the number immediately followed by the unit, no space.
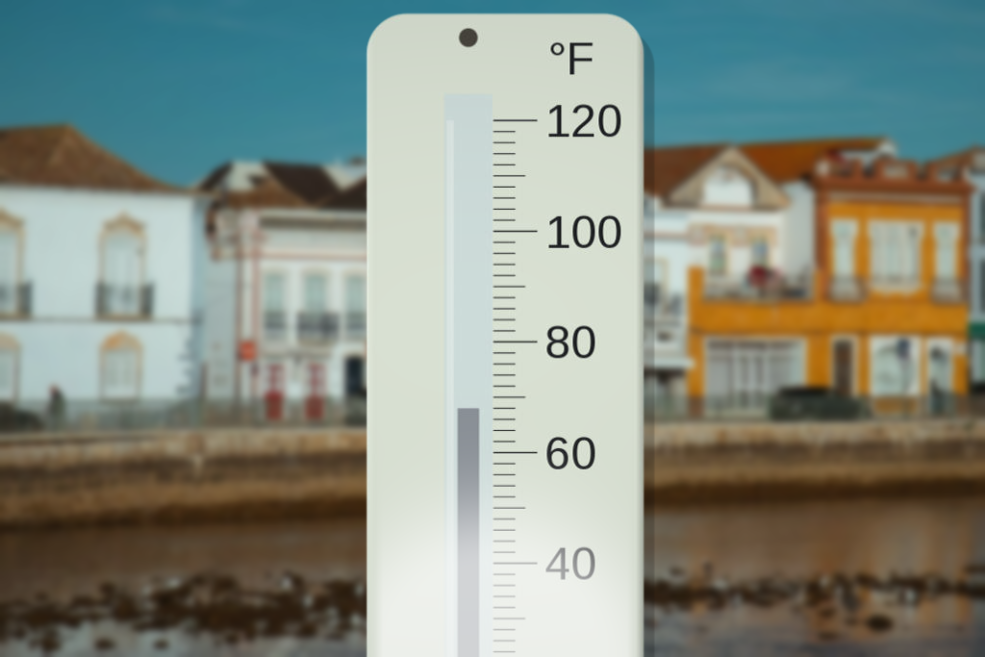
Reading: 68°F
